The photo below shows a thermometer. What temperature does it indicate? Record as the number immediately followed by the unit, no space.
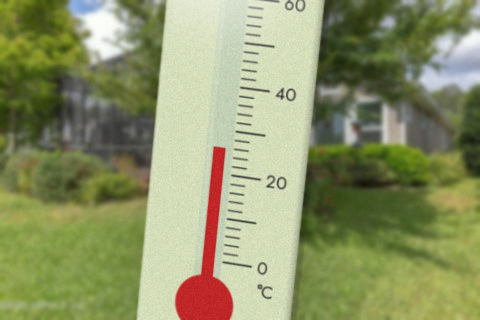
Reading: 26°C
